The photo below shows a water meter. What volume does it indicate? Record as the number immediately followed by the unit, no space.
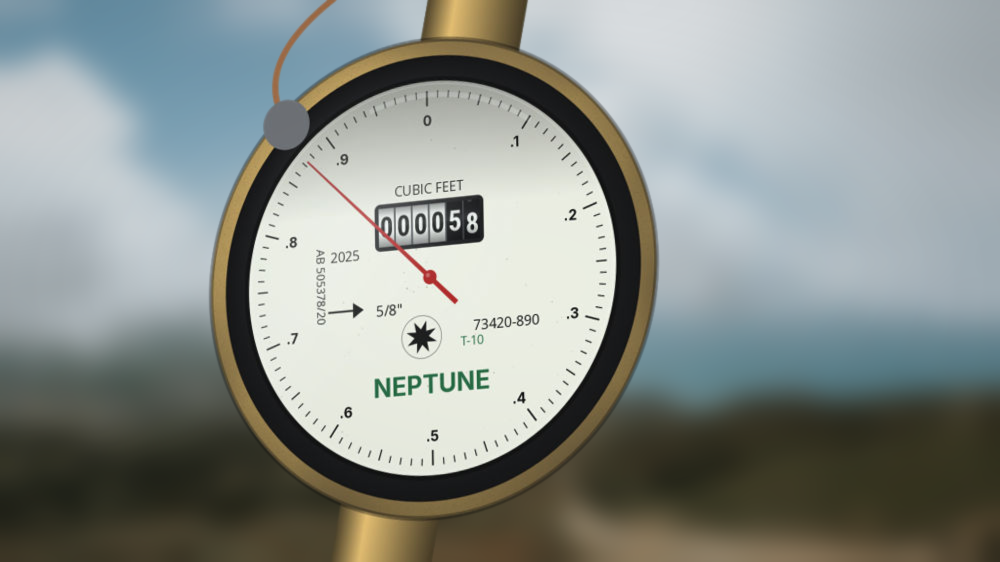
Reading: 57.87ft³
